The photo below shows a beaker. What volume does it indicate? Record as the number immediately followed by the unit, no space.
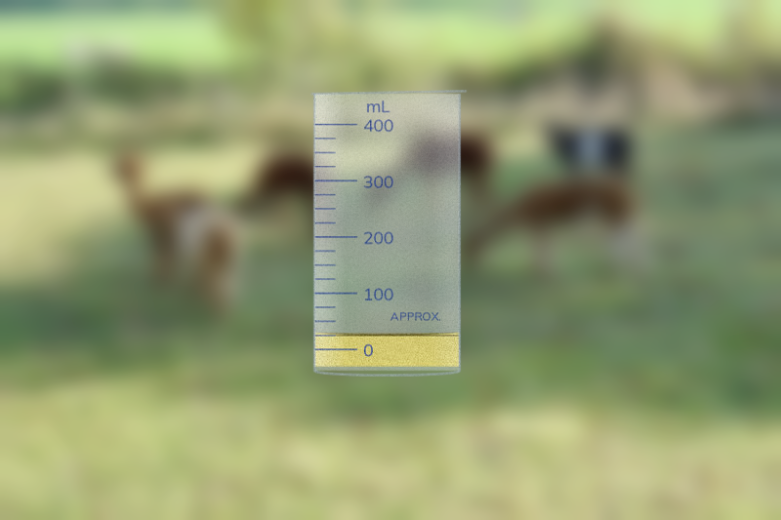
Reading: 25mL
